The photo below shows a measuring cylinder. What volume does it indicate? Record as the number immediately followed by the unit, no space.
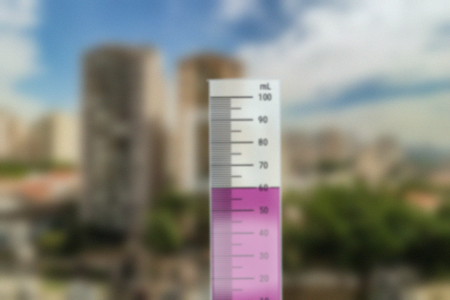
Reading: 60mL
